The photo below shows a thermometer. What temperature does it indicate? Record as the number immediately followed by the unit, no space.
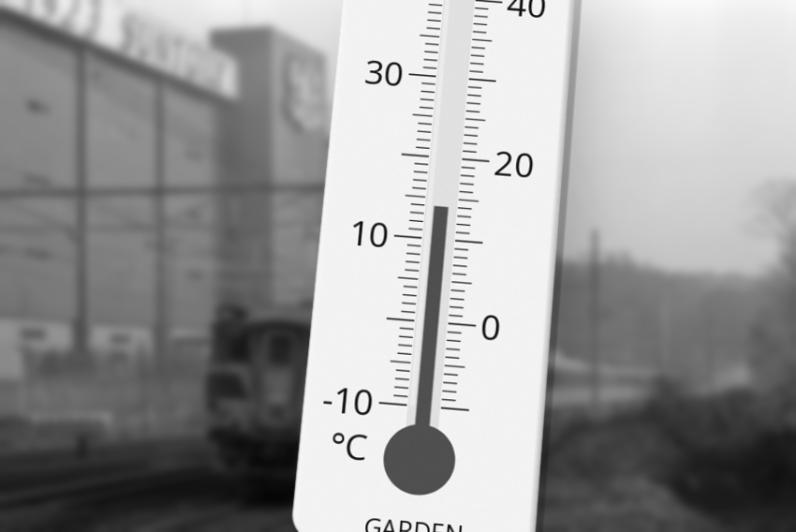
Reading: 14°C
